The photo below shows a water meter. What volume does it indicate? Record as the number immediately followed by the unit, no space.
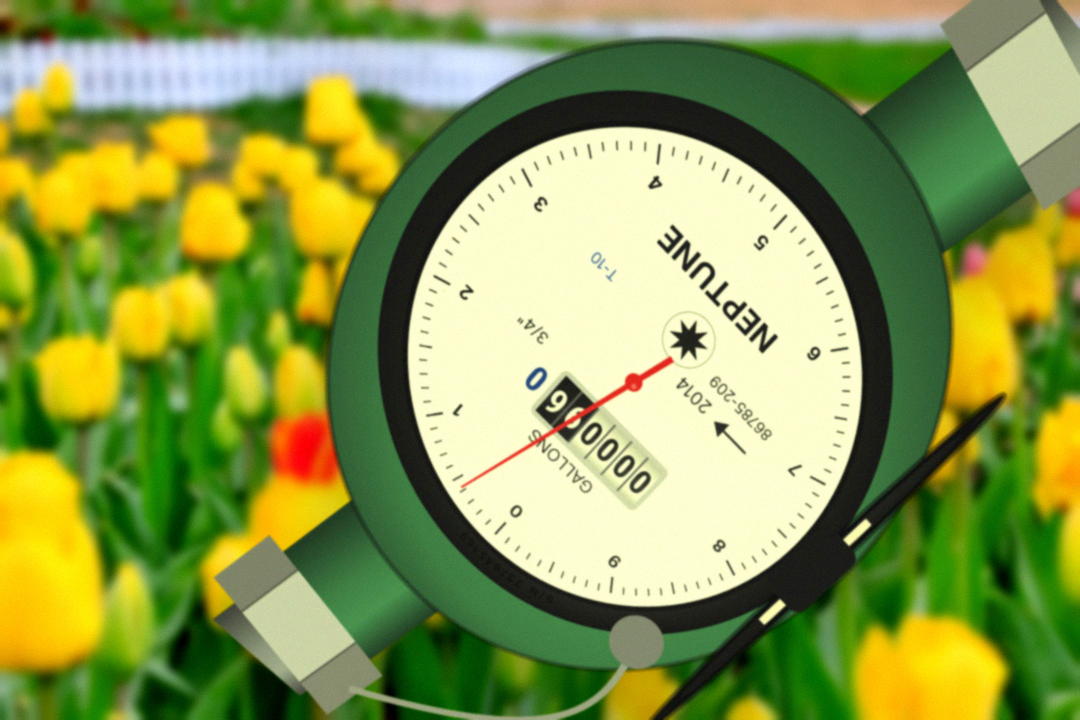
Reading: 960.4gal
